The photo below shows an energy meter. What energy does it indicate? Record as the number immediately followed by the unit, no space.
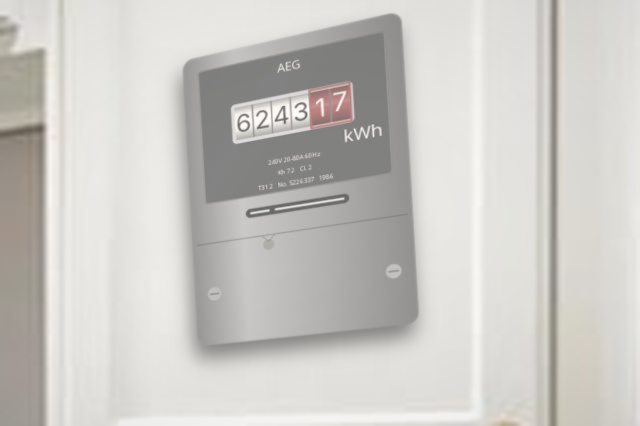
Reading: 6243.17kWh
